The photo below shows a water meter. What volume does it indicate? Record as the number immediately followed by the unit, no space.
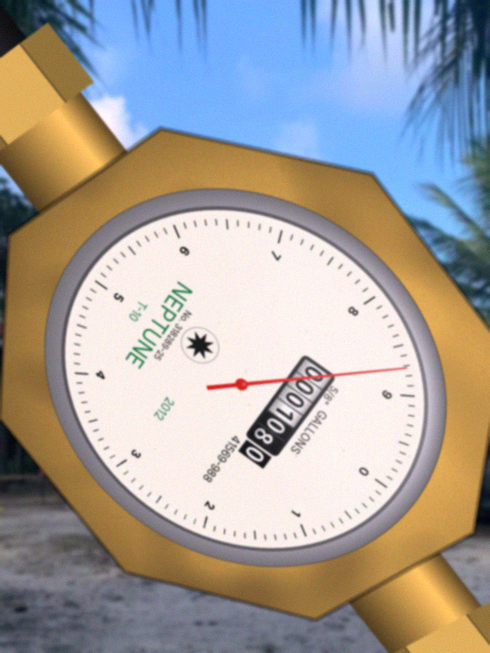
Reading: 1078.7gal
